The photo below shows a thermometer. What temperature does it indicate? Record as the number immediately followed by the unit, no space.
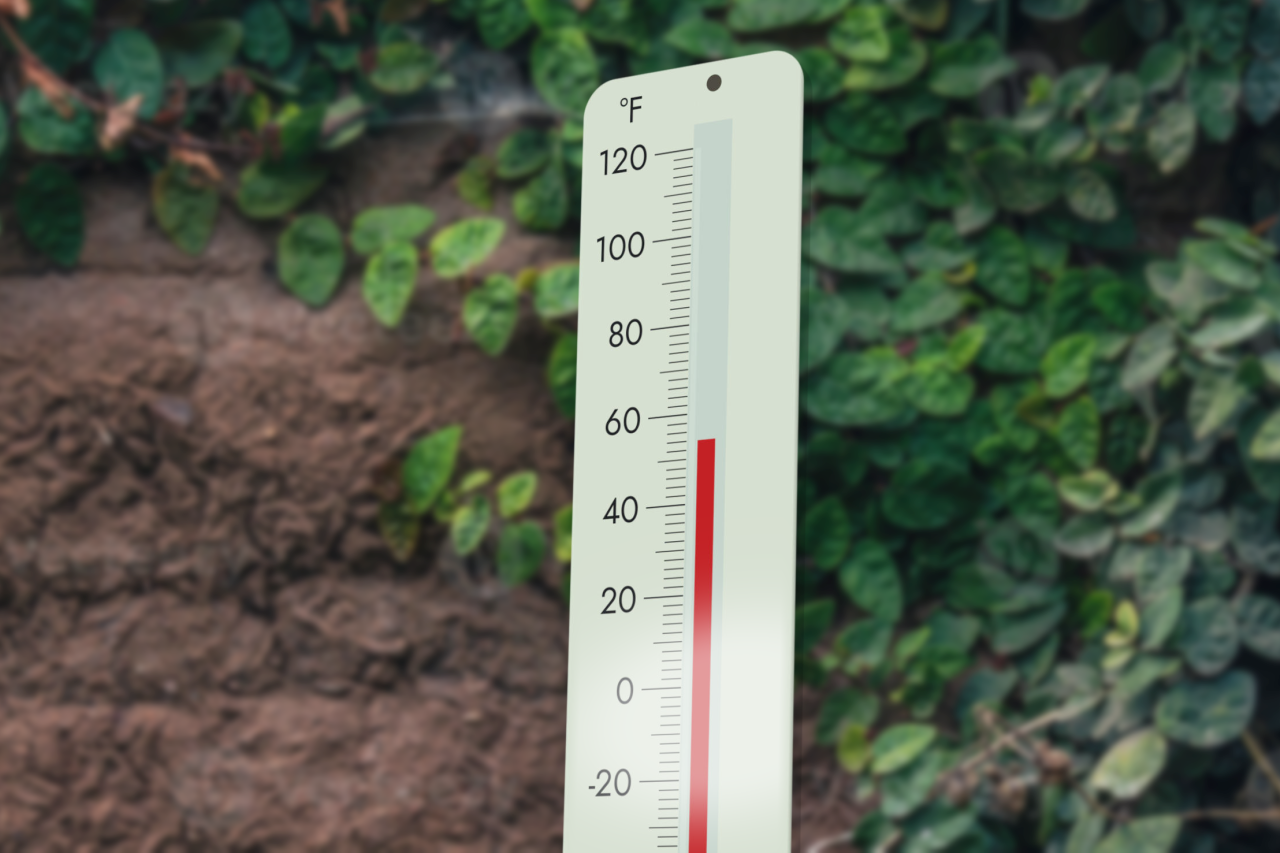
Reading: 54°F
